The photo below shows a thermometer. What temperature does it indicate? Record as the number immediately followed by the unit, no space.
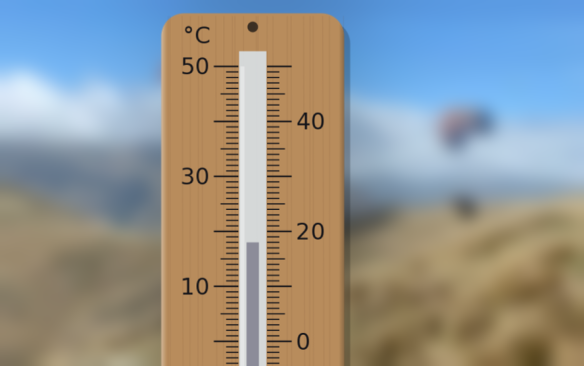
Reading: 18°C
